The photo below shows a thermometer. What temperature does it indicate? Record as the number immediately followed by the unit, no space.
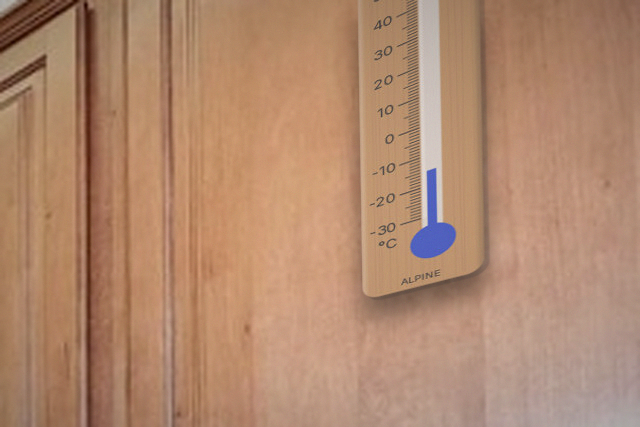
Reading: -15°C
